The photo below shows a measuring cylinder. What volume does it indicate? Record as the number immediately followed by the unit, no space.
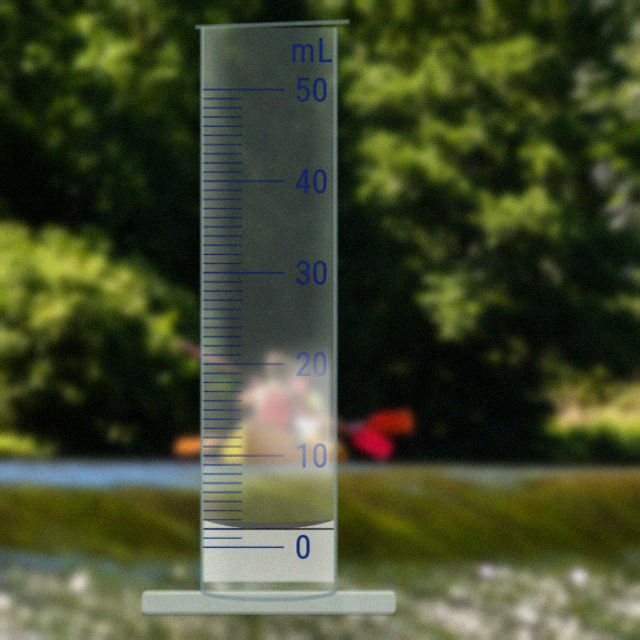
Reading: 2mL
